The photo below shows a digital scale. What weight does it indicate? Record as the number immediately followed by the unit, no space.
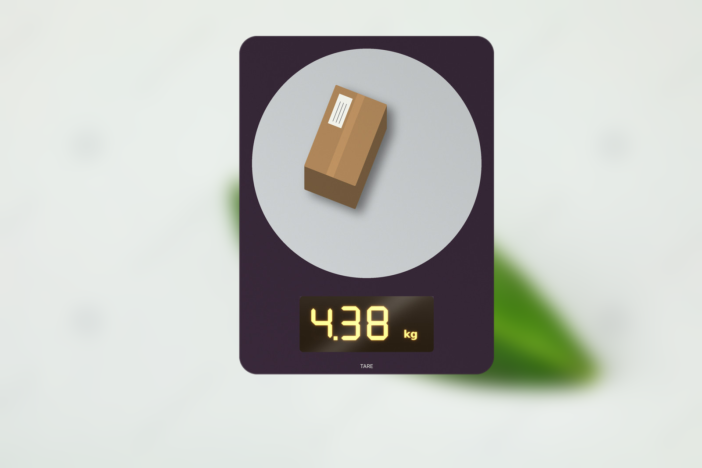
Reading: 4.38kg
